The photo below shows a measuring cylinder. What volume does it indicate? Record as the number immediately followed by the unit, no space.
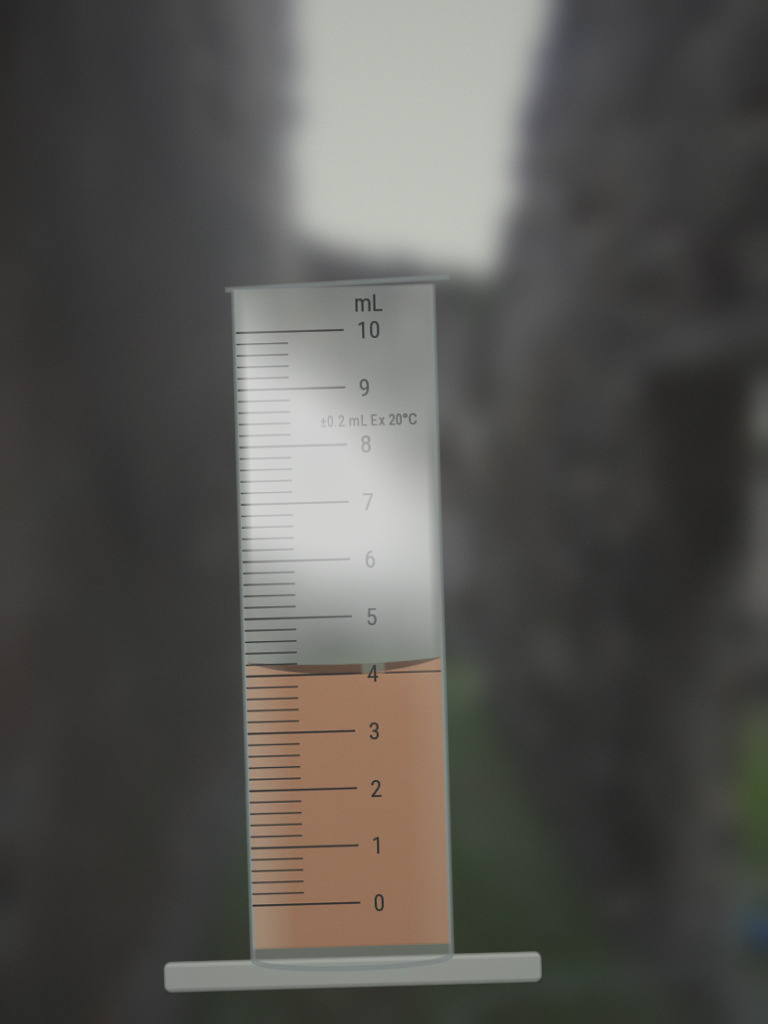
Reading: 4mL
